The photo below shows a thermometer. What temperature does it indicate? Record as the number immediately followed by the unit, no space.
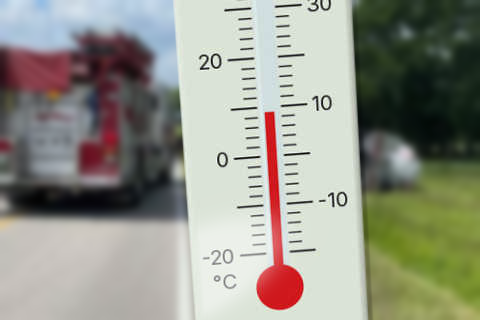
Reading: 9°C
